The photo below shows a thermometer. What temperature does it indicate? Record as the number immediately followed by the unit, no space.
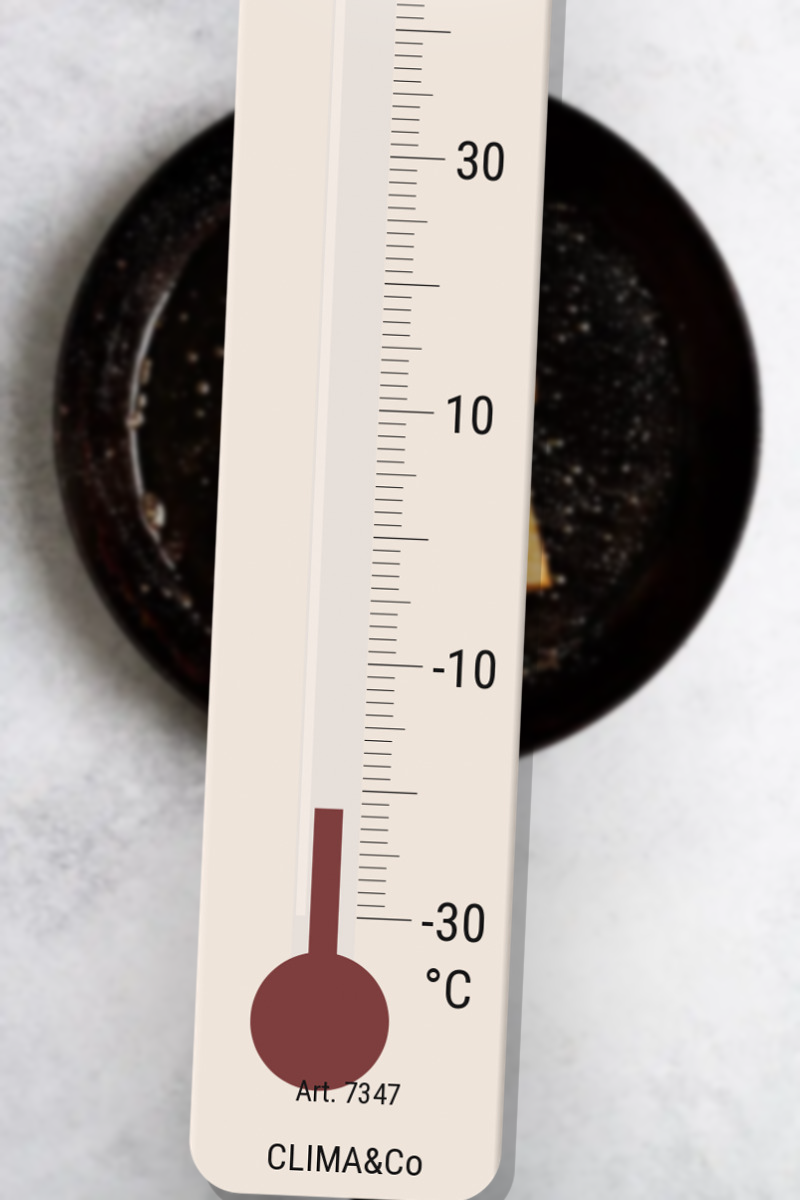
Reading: -21.5°C
